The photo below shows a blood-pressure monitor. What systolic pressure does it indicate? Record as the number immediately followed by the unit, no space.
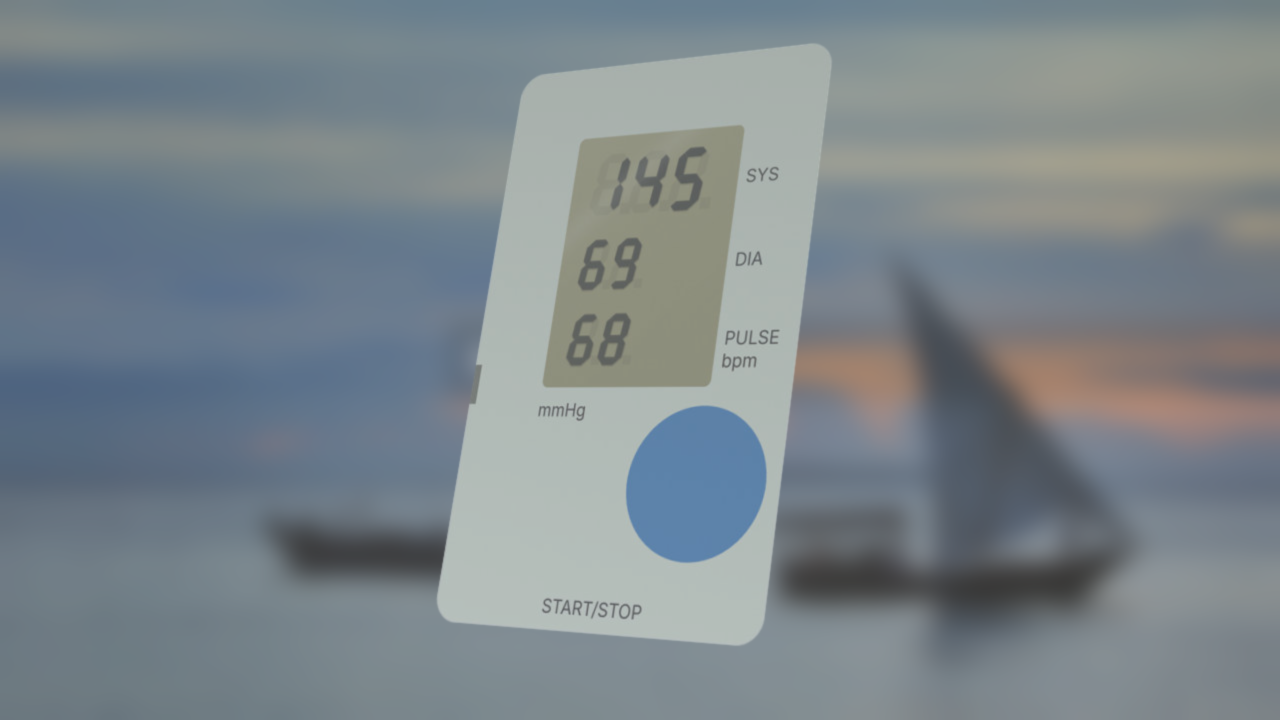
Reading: 145mmHg
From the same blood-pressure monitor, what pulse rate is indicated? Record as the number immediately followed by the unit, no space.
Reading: 68bpm
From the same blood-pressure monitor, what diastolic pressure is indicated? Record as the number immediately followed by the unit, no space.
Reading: 69mmHg
